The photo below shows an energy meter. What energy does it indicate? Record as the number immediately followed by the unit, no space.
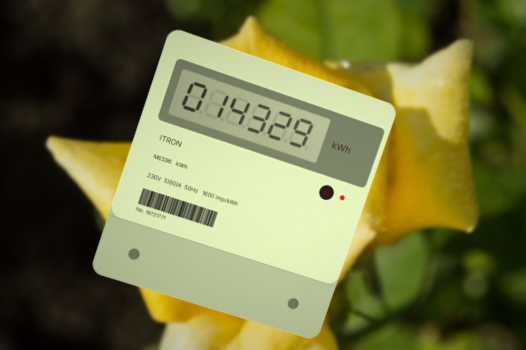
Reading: 14329kWh
